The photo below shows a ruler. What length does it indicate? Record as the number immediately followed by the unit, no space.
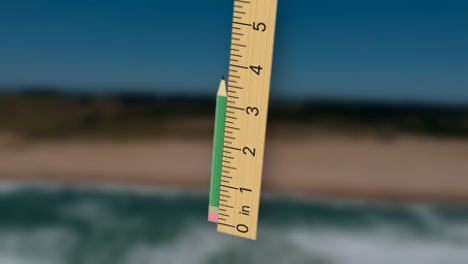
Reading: 3.75in
